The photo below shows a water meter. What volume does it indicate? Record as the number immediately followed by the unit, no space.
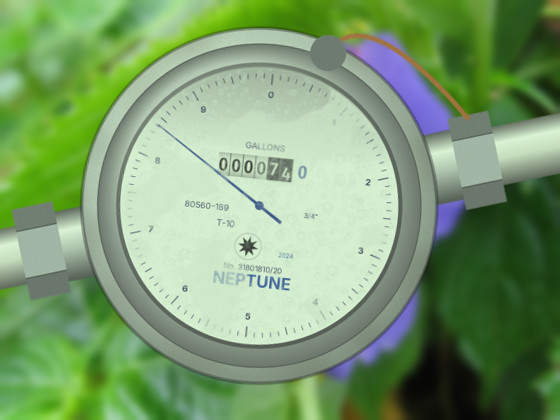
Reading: 738.4gal
